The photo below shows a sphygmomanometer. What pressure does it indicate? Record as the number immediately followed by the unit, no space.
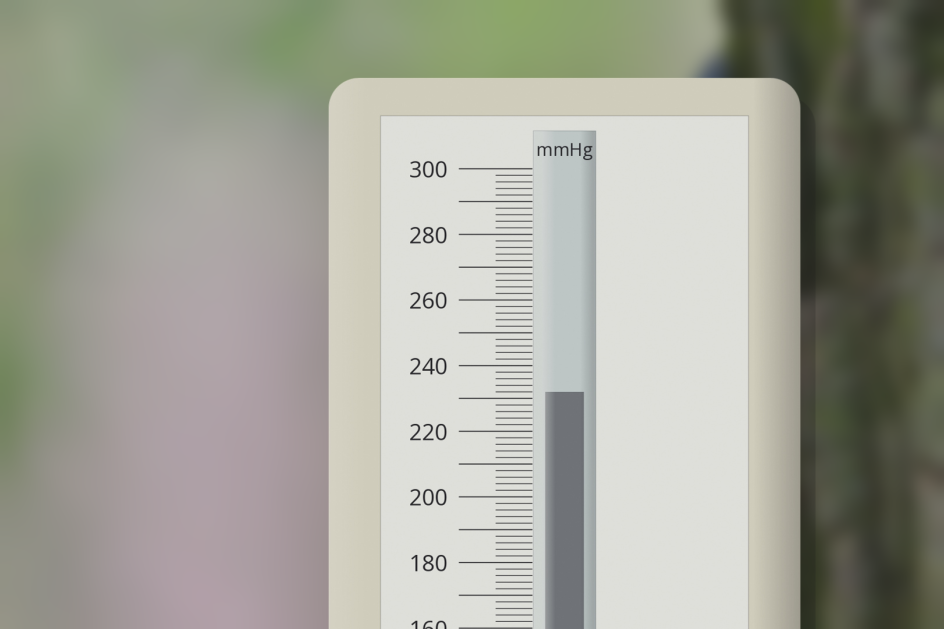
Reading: 232mmHg
